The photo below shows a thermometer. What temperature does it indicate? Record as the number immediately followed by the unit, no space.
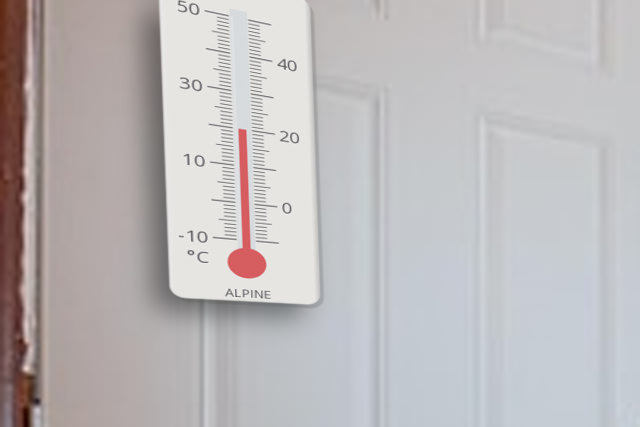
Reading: 20°C
